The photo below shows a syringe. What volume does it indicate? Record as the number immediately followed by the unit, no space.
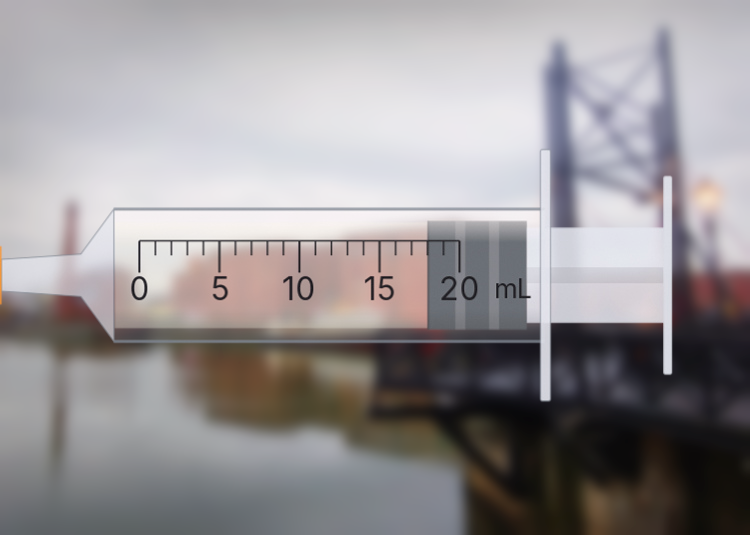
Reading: 18mL
